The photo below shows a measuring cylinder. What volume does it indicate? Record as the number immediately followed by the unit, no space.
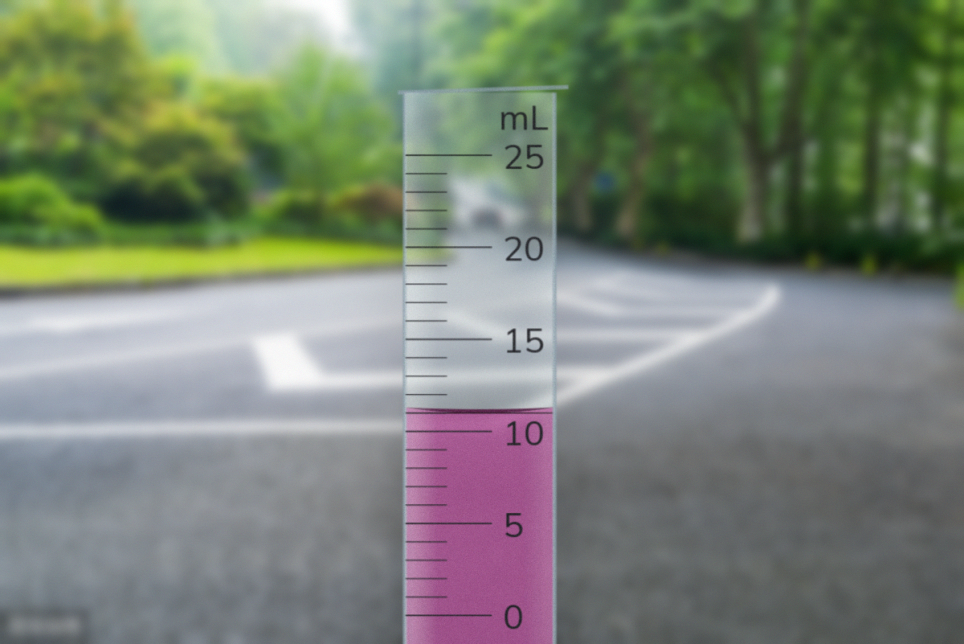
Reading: 11mL
